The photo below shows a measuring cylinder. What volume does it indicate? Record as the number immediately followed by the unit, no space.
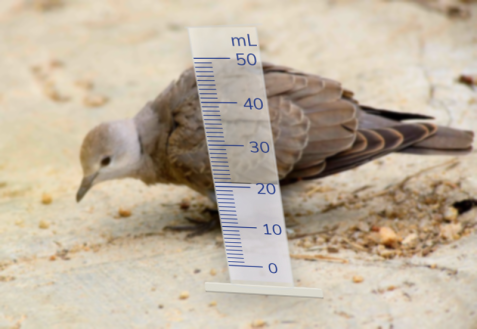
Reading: 21mL
